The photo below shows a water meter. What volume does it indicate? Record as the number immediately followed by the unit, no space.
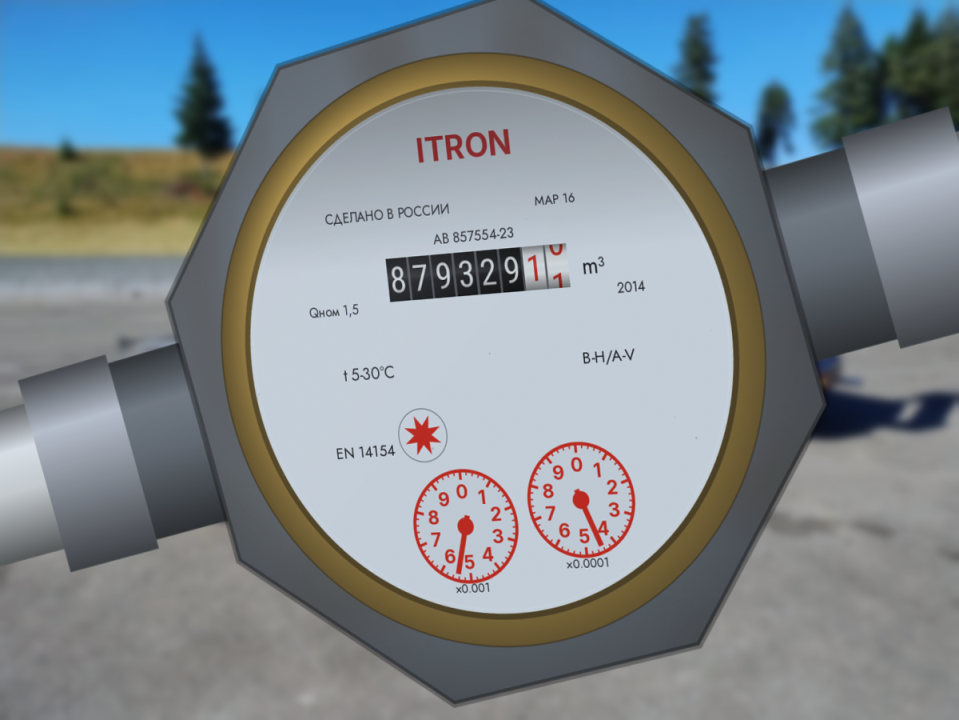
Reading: 879329.1054m³
